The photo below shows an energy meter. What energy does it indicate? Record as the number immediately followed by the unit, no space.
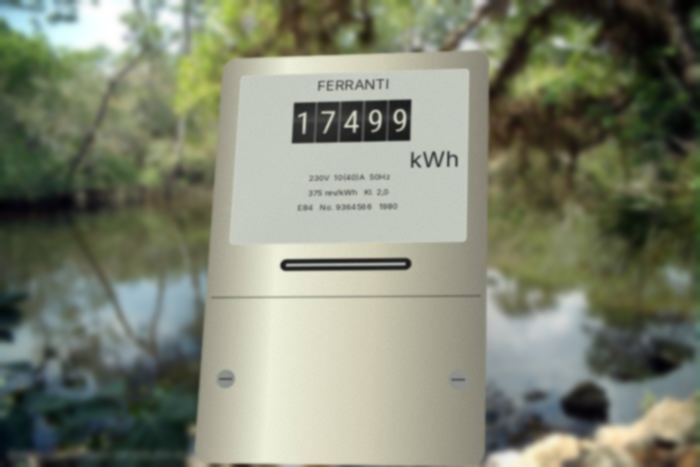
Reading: 17499kWh
